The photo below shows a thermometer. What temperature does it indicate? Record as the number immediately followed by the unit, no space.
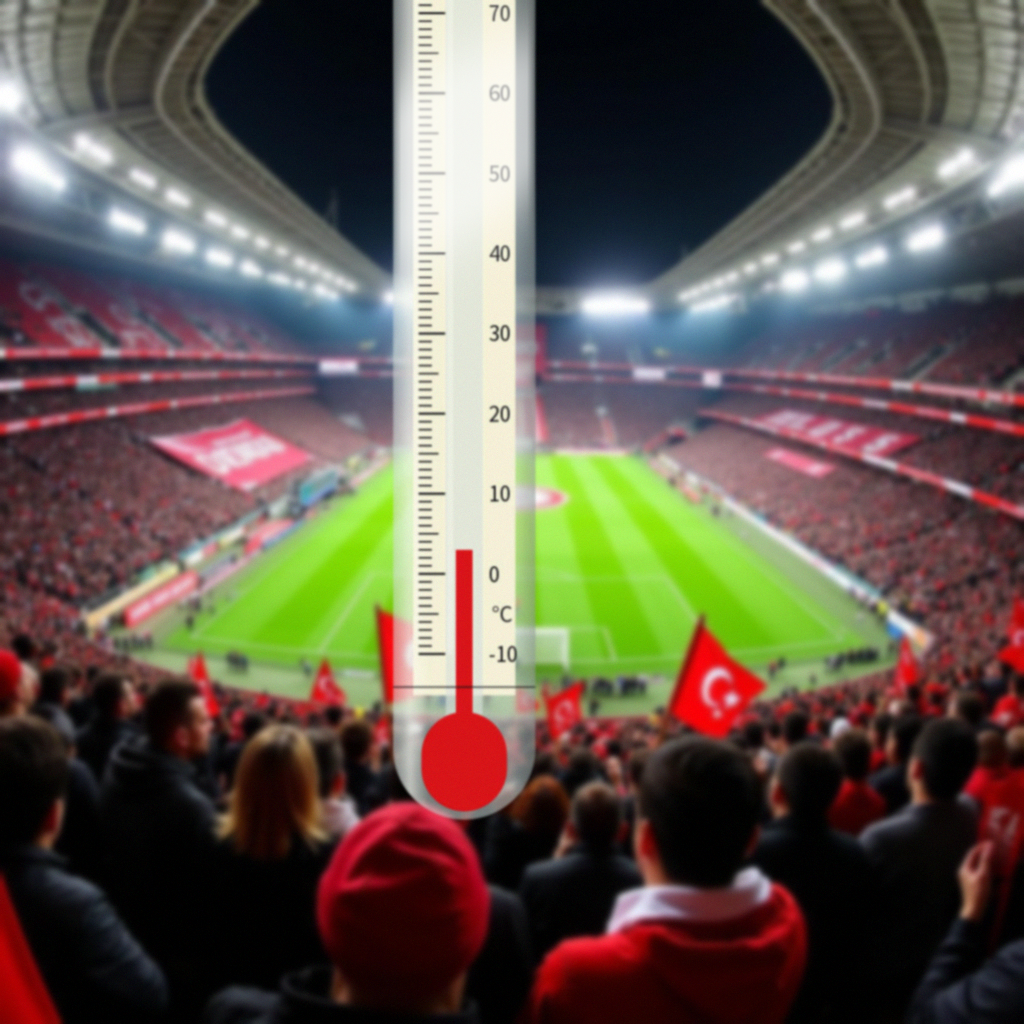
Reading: 3°C
